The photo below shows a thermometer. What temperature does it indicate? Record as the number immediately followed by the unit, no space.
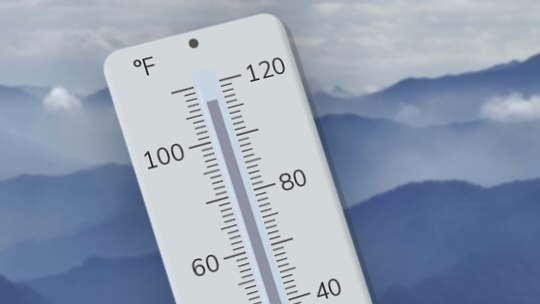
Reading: 114°F
